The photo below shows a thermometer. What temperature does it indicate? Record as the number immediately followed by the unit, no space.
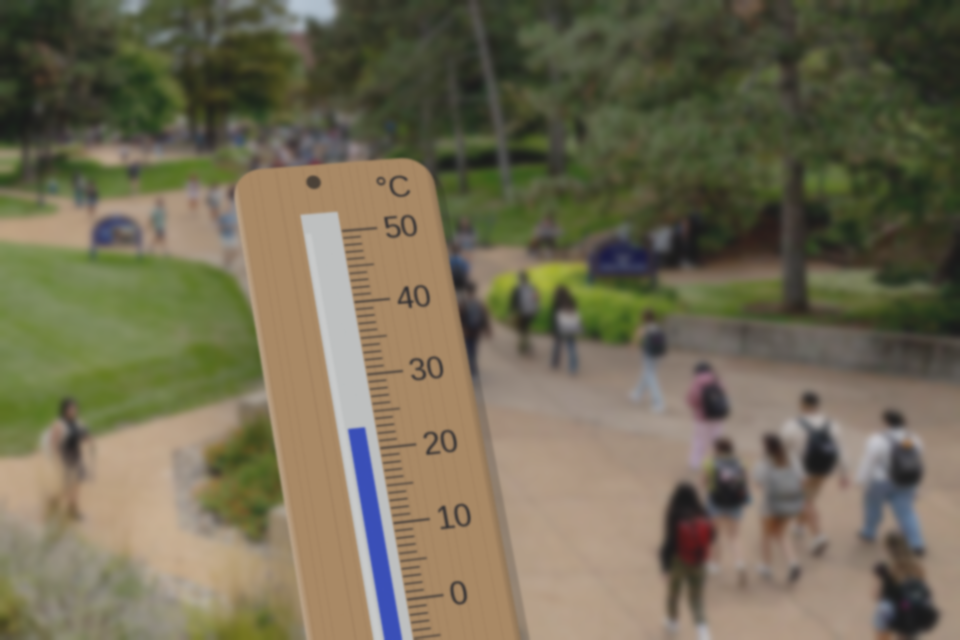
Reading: 23°C
